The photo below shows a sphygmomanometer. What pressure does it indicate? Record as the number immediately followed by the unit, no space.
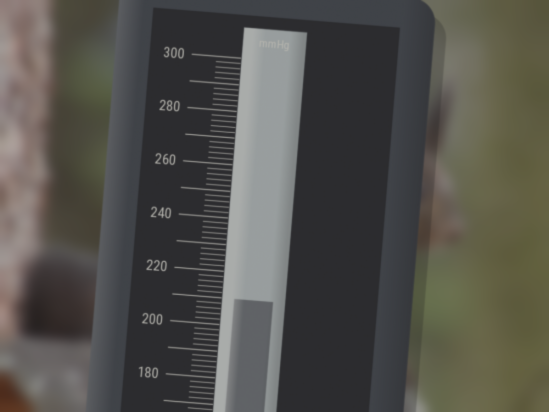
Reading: 210mmHg
